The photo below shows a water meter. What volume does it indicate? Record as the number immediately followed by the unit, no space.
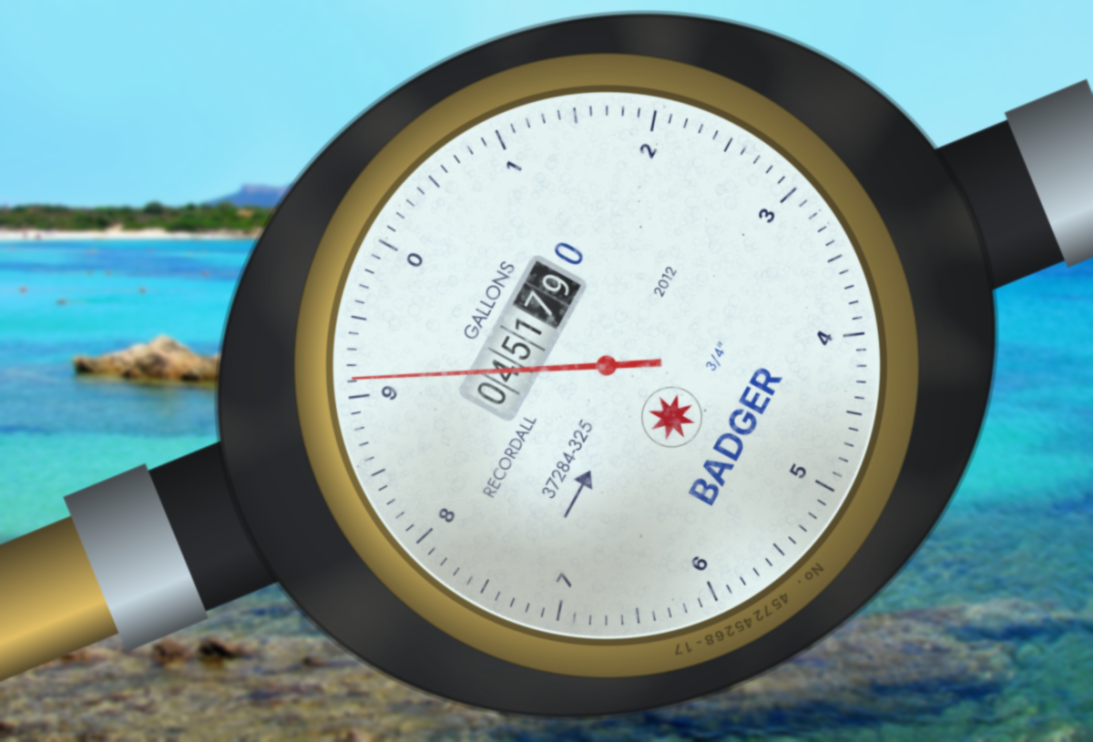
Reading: 451789.1gal
